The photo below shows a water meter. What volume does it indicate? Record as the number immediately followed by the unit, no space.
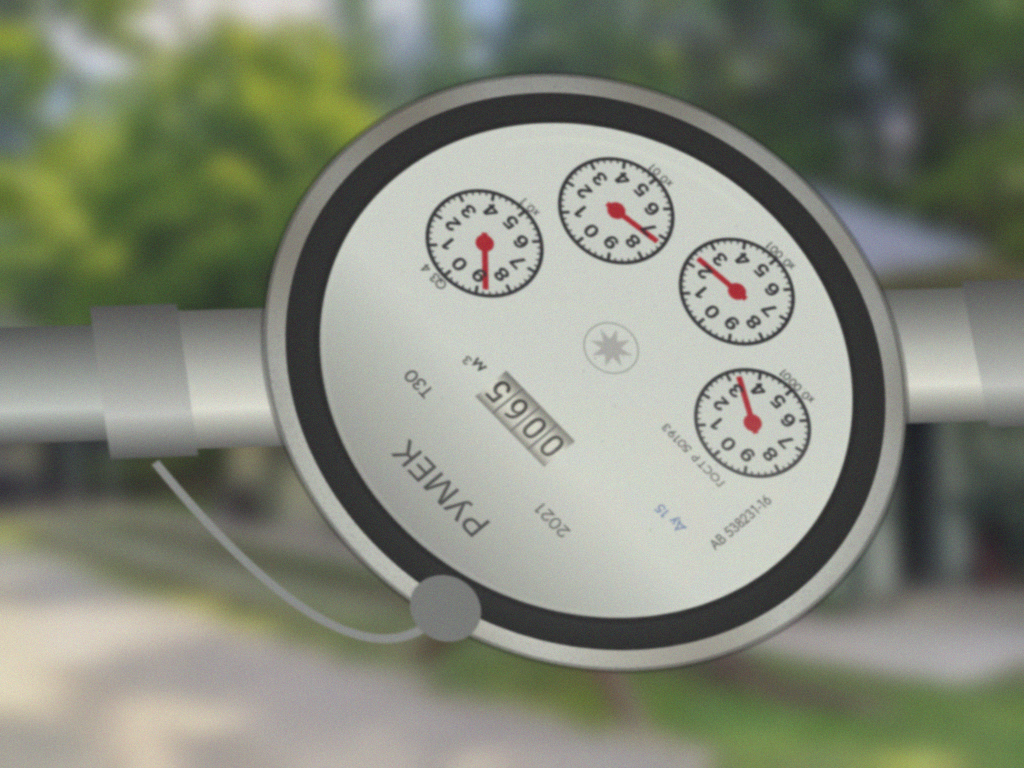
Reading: 65.8723m³
